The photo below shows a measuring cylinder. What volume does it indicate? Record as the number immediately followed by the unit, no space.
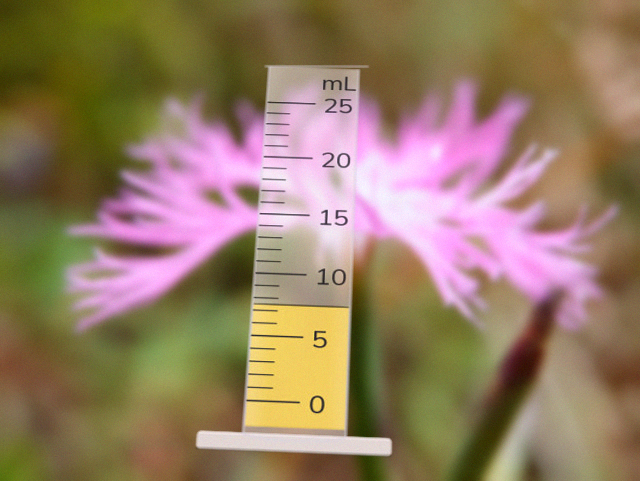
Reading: 7.5mL
